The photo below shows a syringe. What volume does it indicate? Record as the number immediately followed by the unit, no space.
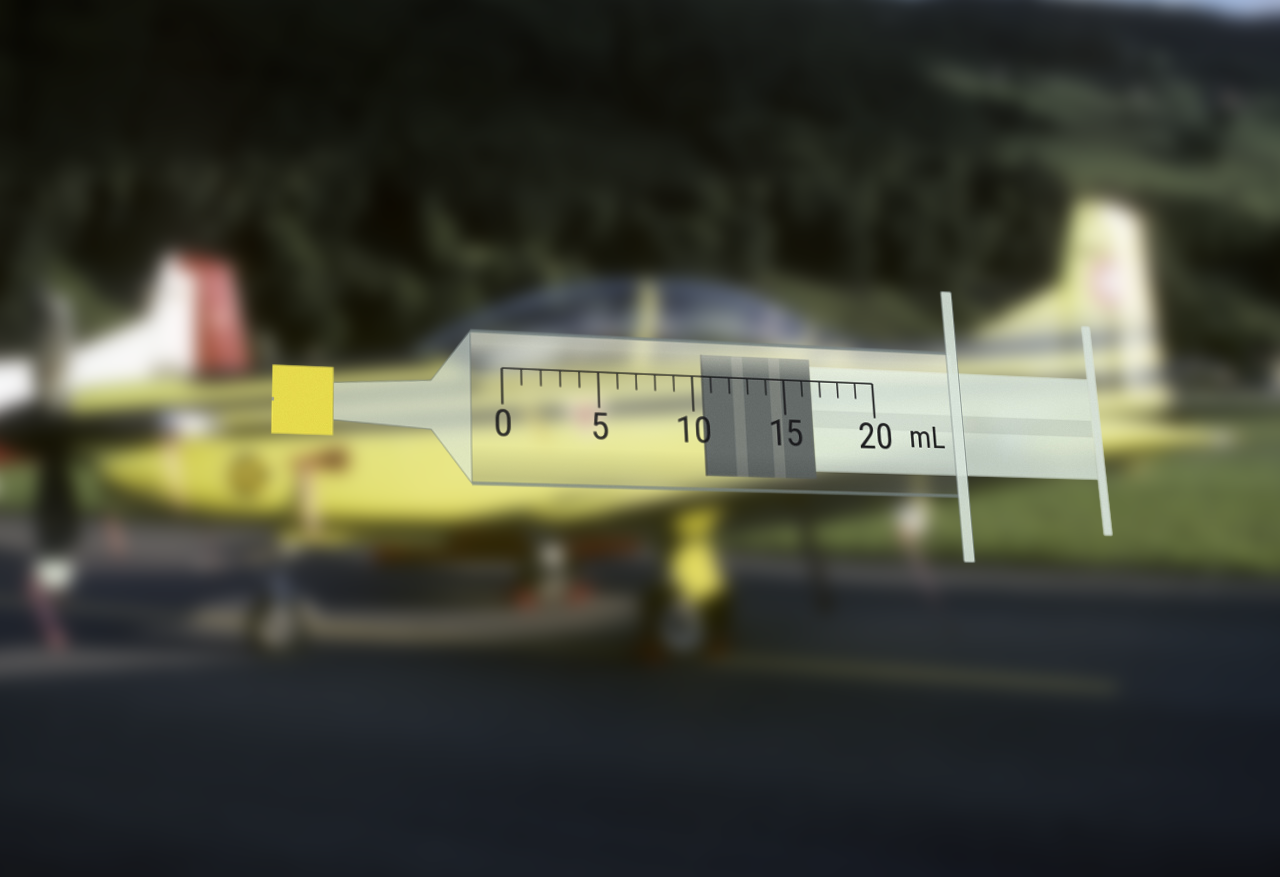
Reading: 10.5mL
